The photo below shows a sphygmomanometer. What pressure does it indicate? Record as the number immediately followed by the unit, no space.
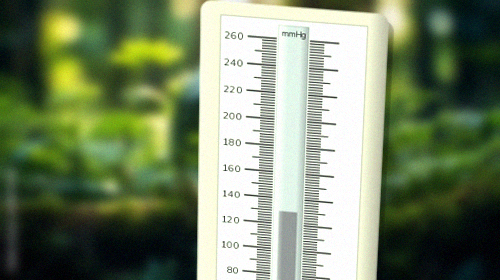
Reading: 130mmHg
